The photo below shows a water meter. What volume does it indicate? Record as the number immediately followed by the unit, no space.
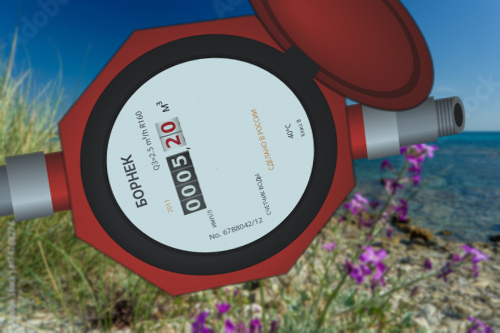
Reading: 5.20m³
